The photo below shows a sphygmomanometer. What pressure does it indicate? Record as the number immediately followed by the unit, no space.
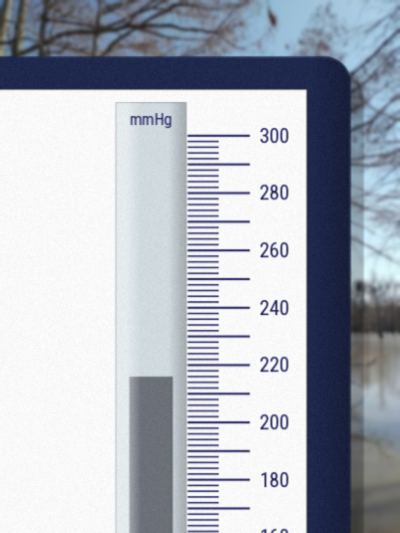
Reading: 216mmHg
